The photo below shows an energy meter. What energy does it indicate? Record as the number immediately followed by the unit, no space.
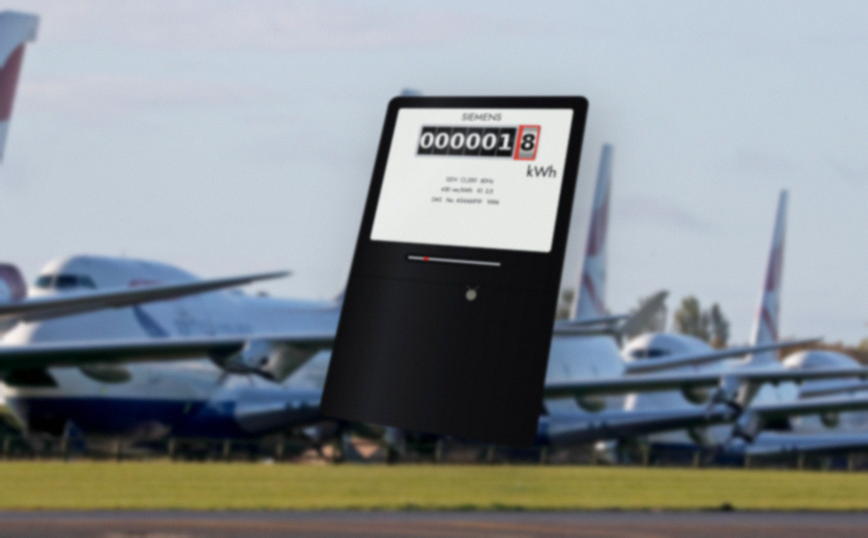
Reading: 1.8kWh
